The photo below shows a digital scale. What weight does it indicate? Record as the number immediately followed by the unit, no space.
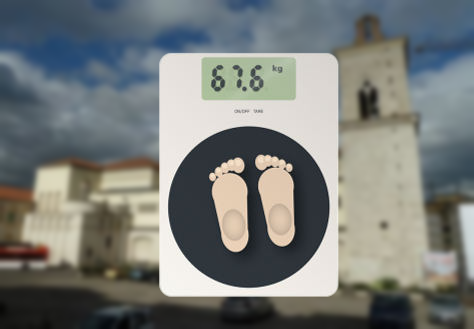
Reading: 67.6kg
